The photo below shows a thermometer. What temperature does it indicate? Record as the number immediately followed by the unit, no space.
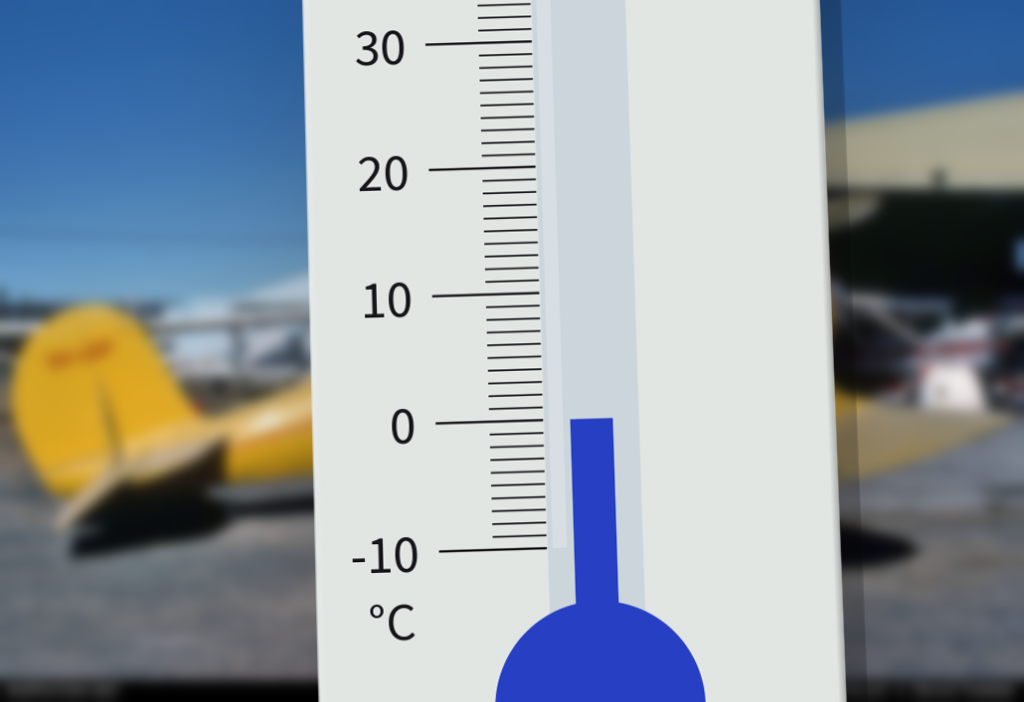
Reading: 0°C
